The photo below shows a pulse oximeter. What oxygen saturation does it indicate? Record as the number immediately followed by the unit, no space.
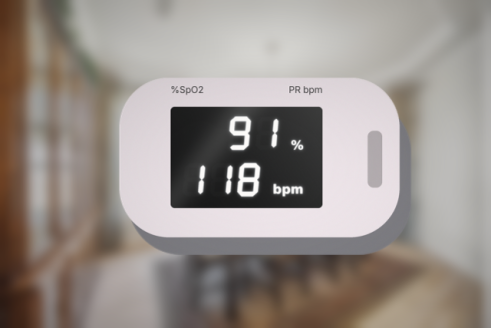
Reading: 91%
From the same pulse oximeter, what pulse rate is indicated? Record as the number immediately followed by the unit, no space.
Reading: 118bpm
